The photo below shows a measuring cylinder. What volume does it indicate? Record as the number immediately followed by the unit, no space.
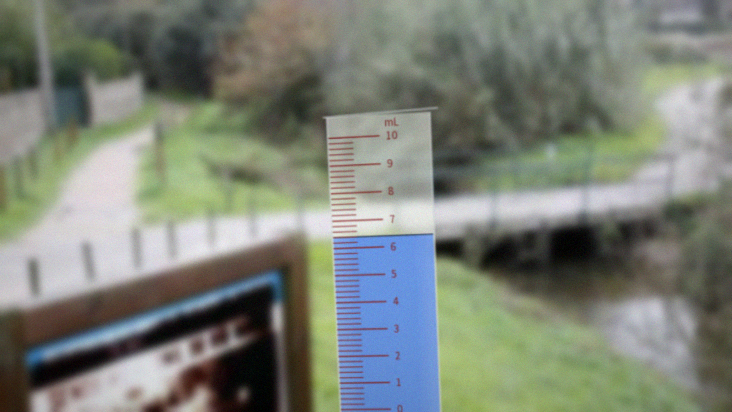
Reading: 6.4mL
